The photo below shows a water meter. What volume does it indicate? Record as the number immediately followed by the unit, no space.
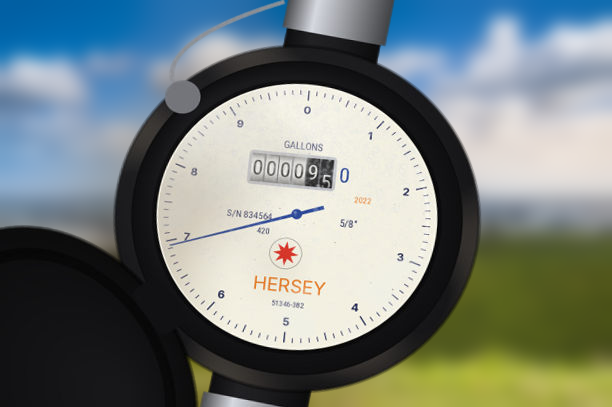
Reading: 946.9gal
